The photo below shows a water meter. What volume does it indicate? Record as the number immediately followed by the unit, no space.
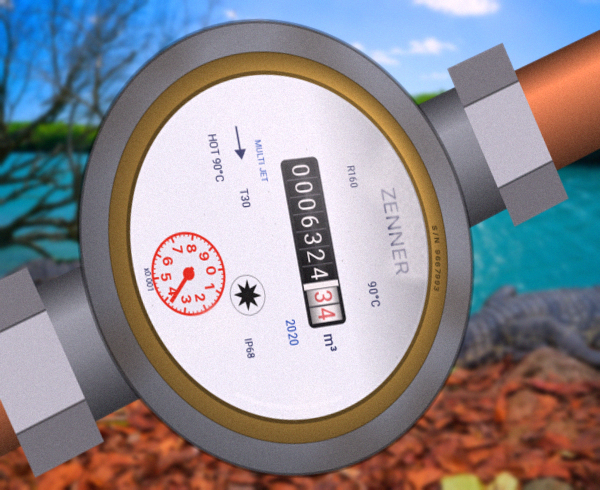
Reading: 6324.343m³
